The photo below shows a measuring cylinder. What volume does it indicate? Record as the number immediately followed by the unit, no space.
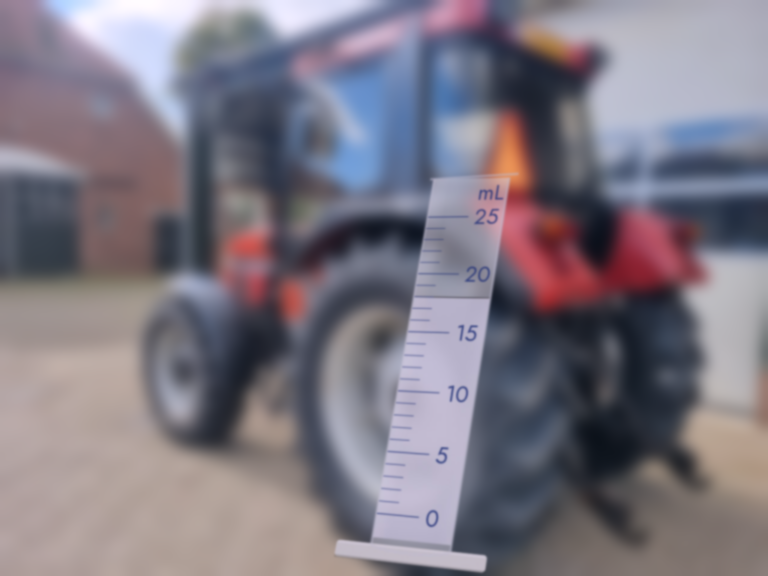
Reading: 18mL
